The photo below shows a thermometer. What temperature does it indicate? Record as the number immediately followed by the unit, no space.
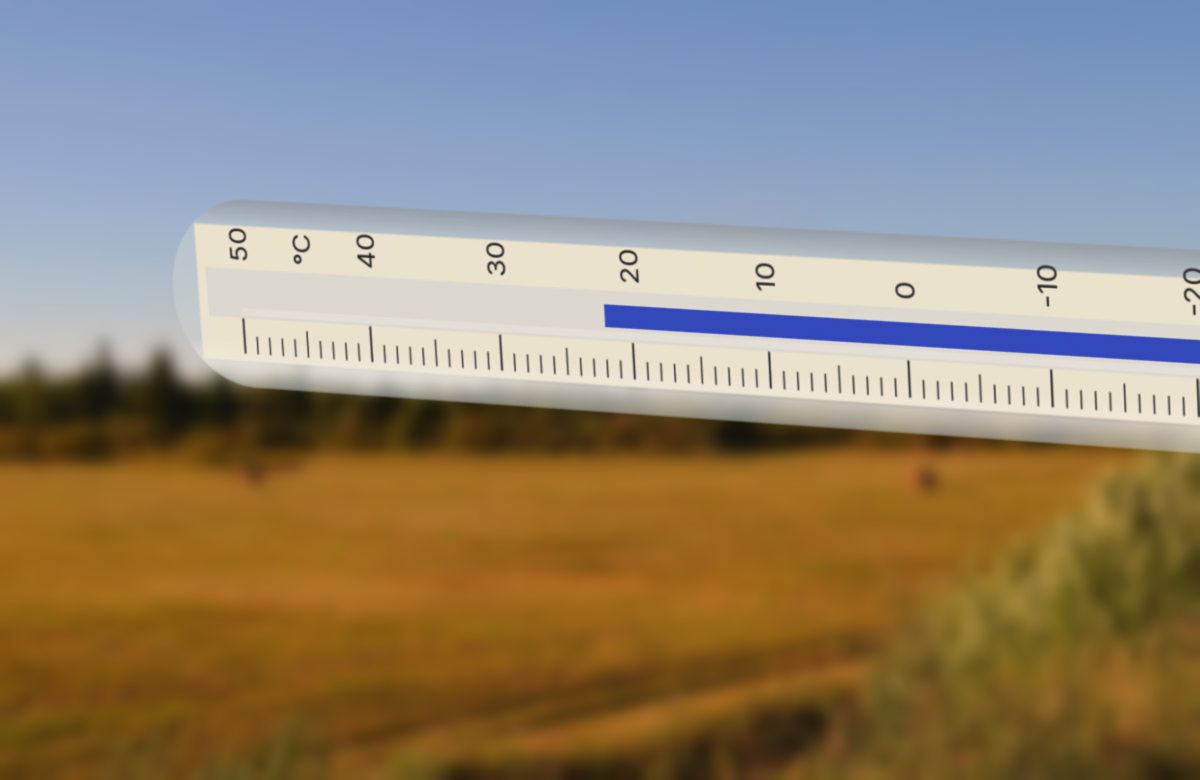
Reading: 22°C
